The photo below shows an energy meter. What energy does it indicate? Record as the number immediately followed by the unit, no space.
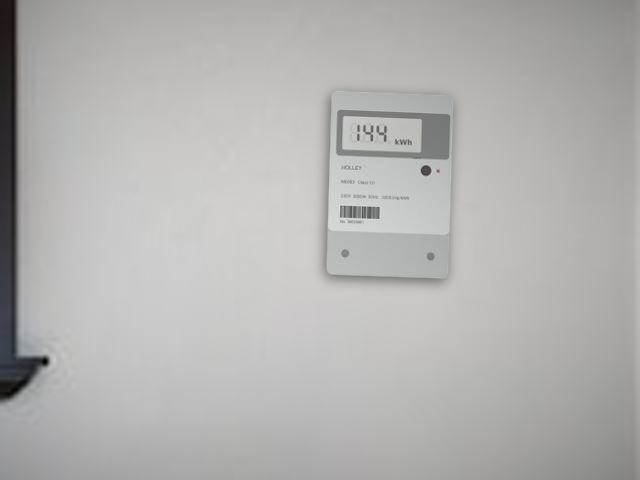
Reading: 144kWh
